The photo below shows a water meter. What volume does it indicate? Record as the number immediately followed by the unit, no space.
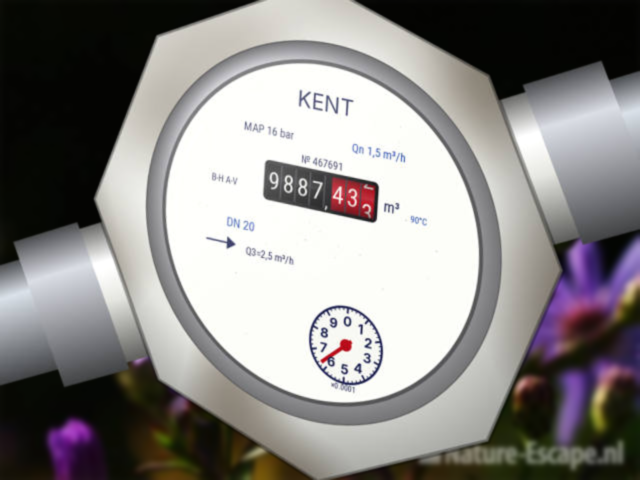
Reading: 9887.4326m³
